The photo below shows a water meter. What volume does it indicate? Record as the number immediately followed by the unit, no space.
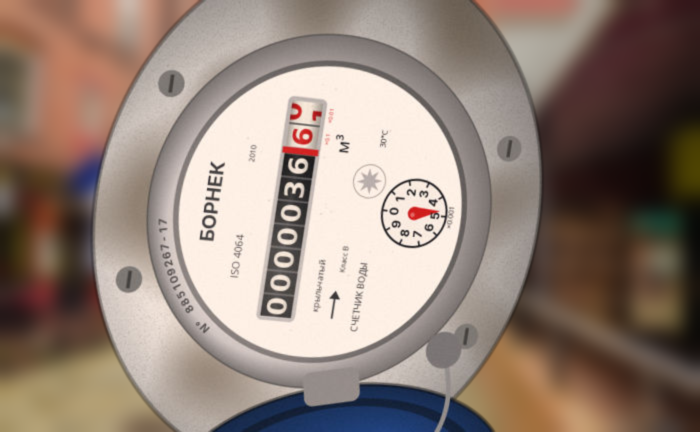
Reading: 36.604m³
